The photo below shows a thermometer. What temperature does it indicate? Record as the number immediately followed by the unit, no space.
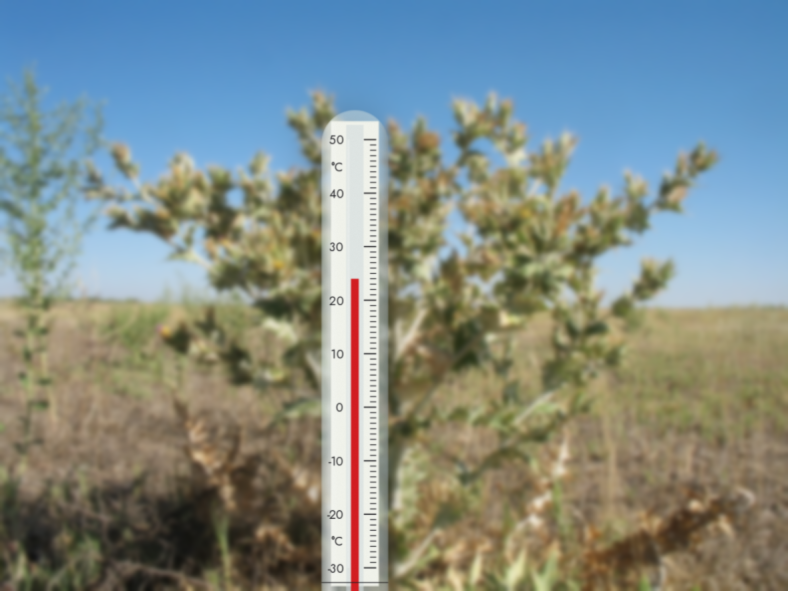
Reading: 24°C
